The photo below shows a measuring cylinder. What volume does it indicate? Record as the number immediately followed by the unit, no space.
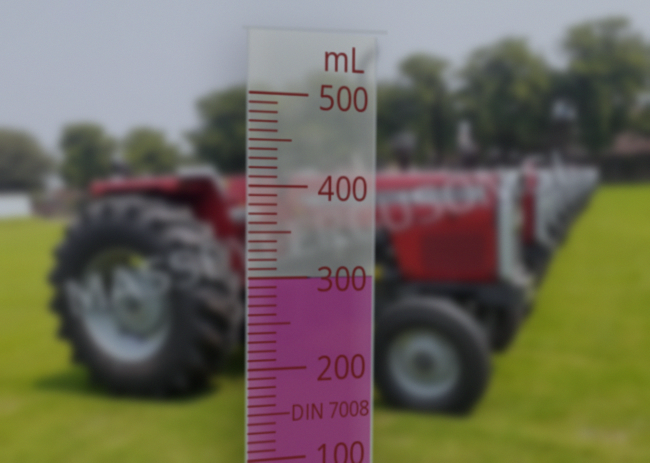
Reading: 300mL
